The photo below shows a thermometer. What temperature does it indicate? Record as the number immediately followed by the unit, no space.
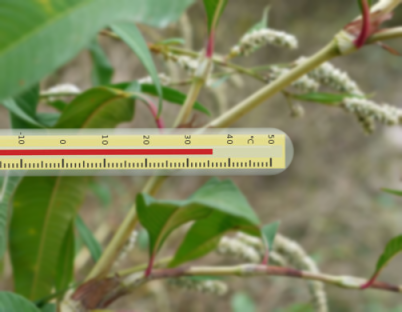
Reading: 36°C
